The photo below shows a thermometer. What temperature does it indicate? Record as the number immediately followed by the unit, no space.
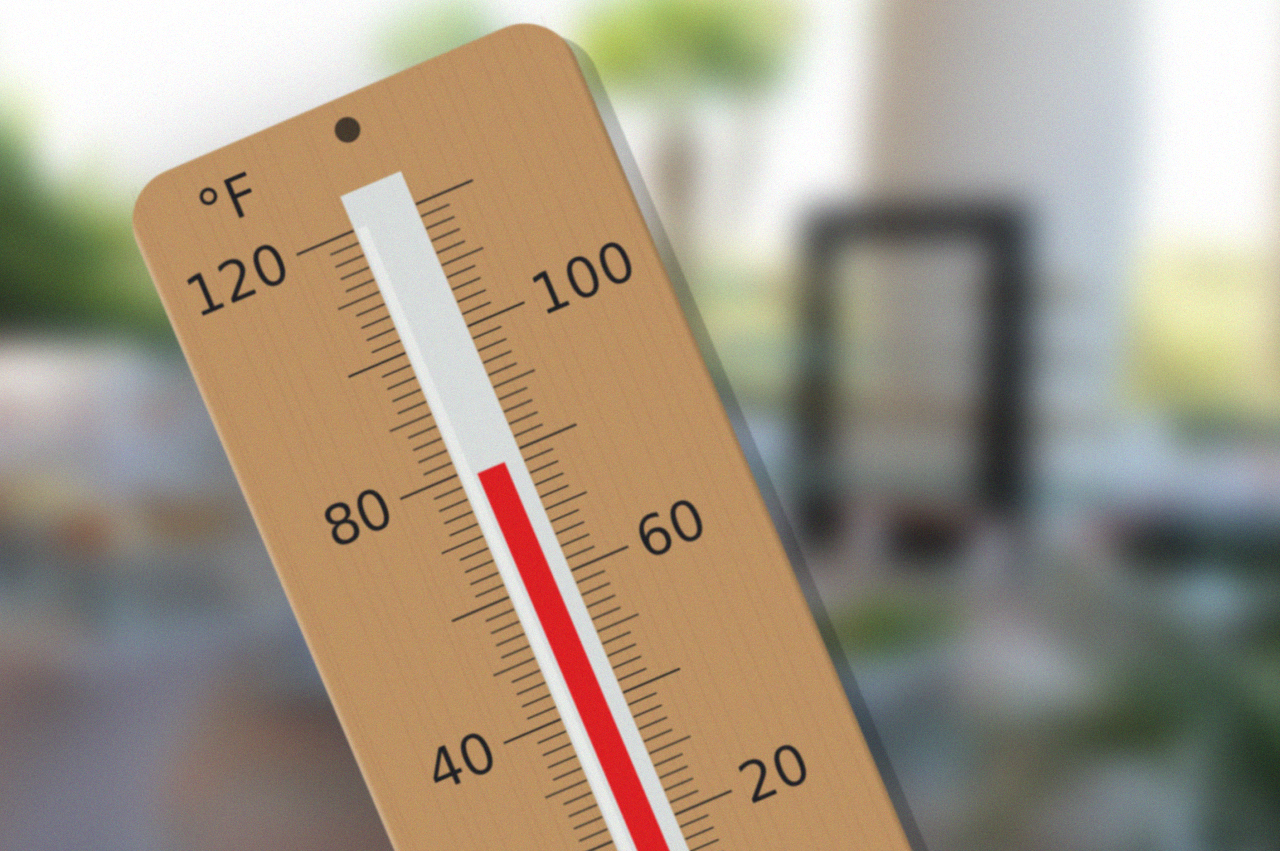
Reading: 79°F
